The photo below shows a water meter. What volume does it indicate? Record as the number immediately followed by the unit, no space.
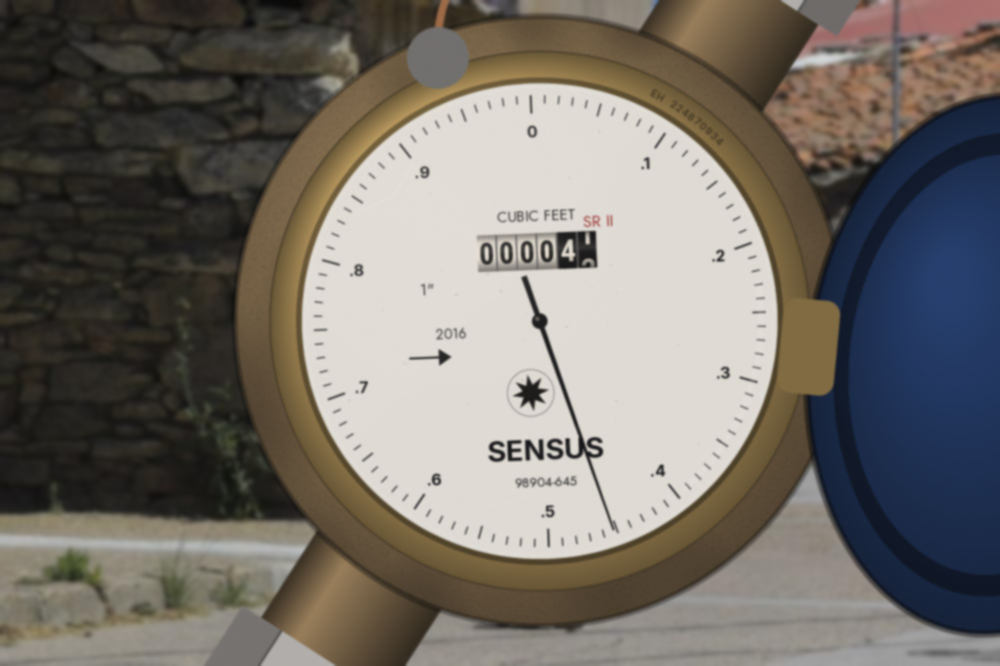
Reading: 41.45ft³
